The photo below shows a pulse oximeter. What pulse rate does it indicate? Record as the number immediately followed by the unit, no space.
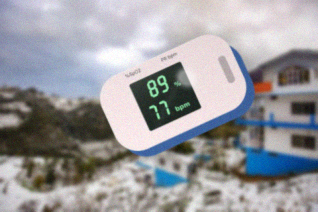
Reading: 77bpm
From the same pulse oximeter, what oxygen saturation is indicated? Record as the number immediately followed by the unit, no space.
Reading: 89%
